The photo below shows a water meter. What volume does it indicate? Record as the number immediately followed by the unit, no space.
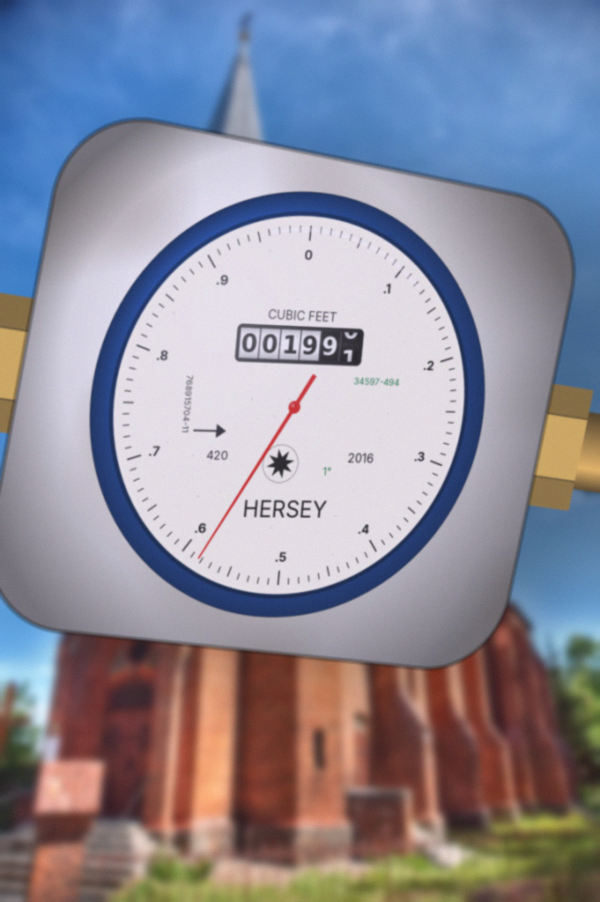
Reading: 1990.58ft³
